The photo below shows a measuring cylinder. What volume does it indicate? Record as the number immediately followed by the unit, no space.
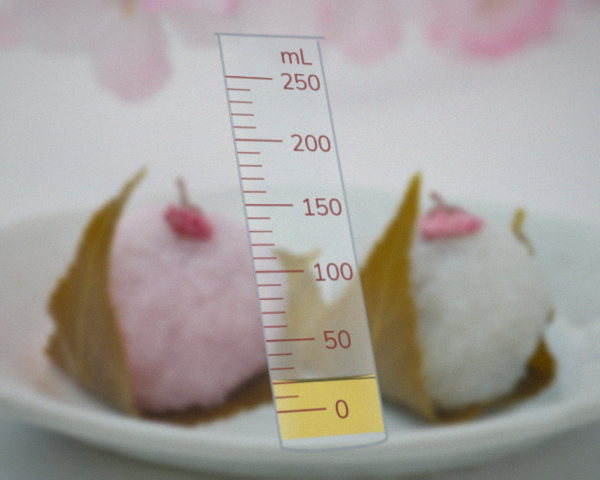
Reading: 20mL
